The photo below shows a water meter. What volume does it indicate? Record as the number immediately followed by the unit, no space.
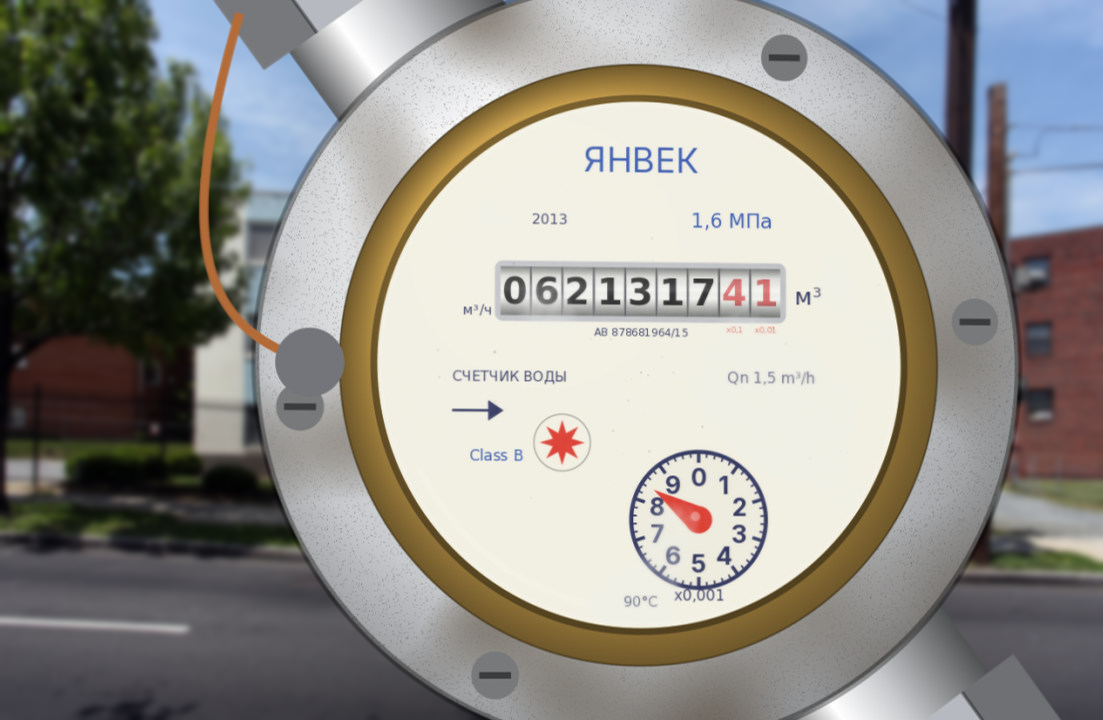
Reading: 621317.418m³
